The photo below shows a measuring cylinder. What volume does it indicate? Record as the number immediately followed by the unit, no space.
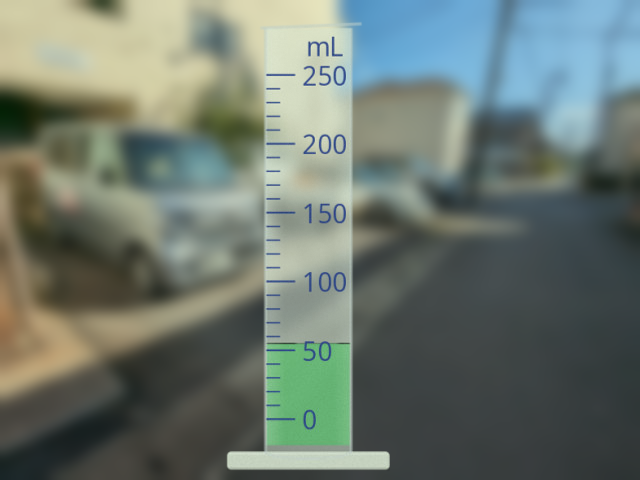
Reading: 55mL
